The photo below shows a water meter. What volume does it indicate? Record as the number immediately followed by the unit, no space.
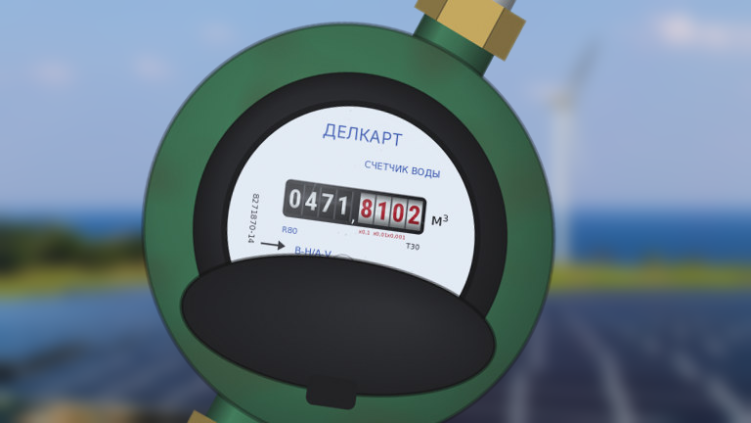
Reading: 471.8102m³
